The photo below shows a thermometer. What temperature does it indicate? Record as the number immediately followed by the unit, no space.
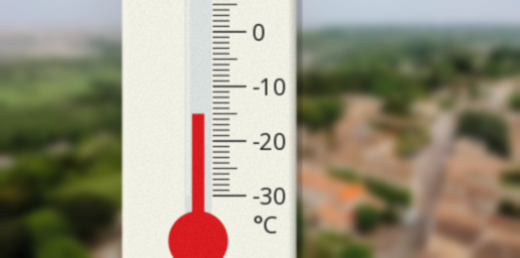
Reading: -15°C
